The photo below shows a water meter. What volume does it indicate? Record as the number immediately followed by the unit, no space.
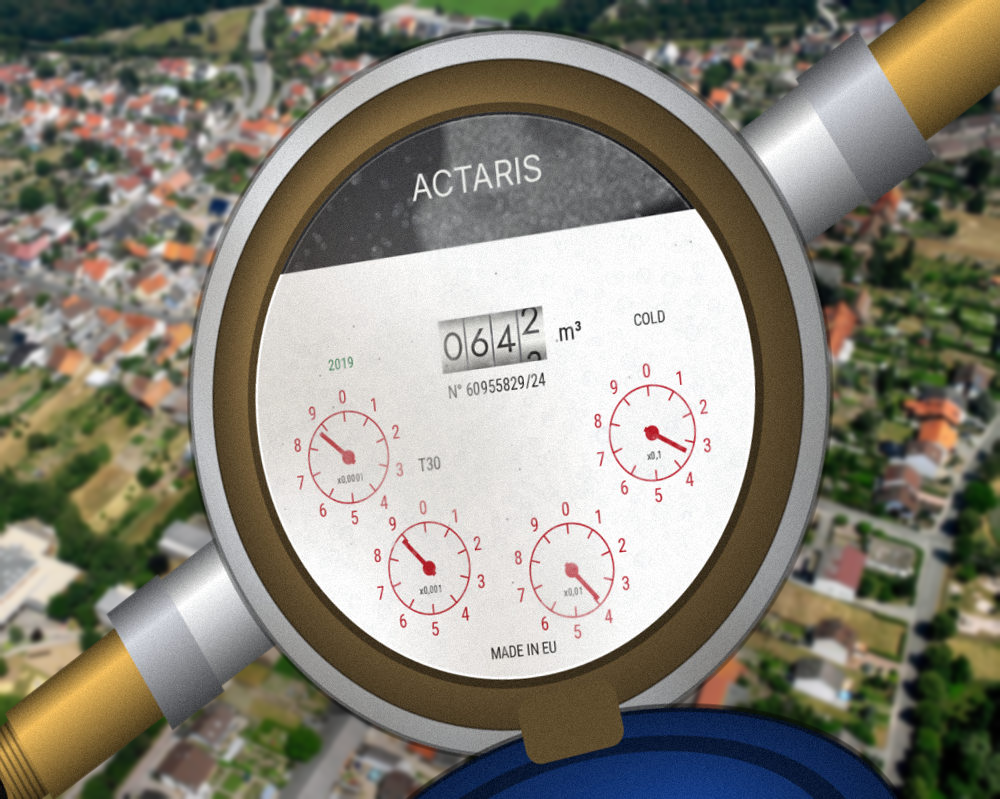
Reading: 642.3388m³
